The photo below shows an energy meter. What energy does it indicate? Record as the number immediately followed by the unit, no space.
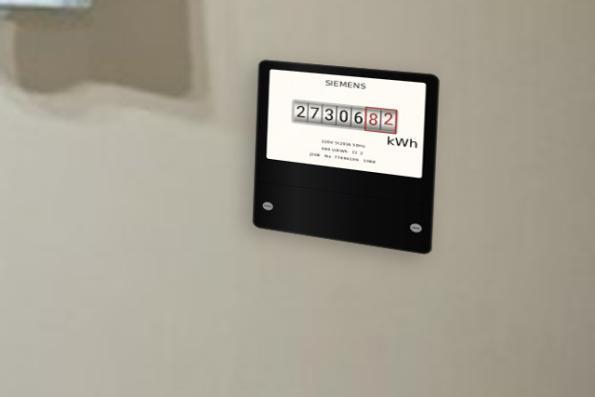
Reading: 27306.82kWh
